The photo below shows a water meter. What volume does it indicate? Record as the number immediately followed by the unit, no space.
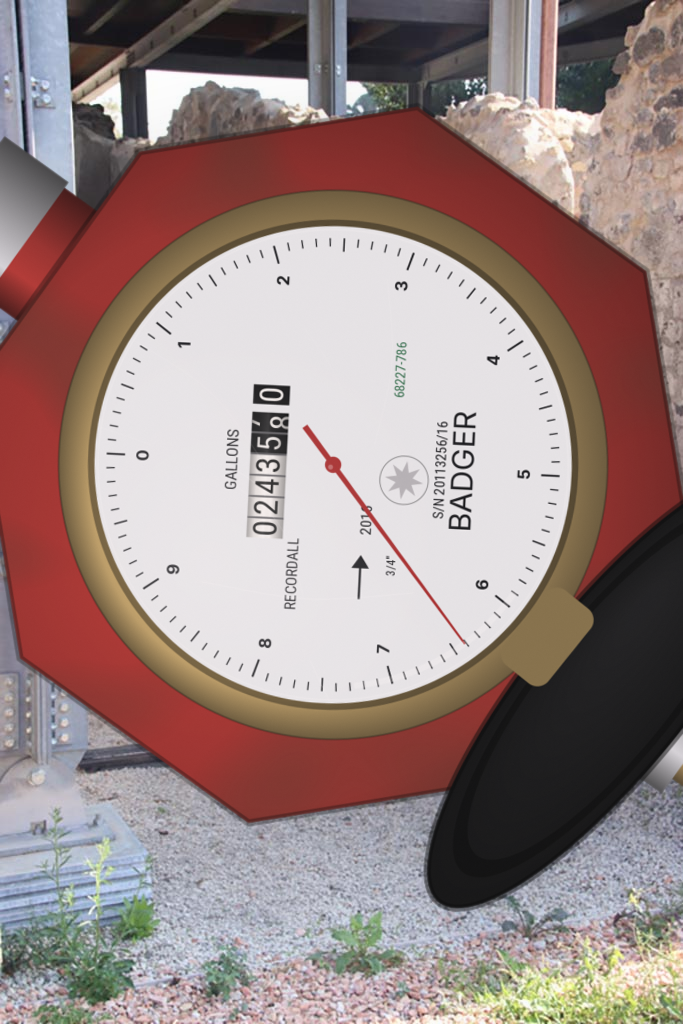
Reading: 243576.4gal
